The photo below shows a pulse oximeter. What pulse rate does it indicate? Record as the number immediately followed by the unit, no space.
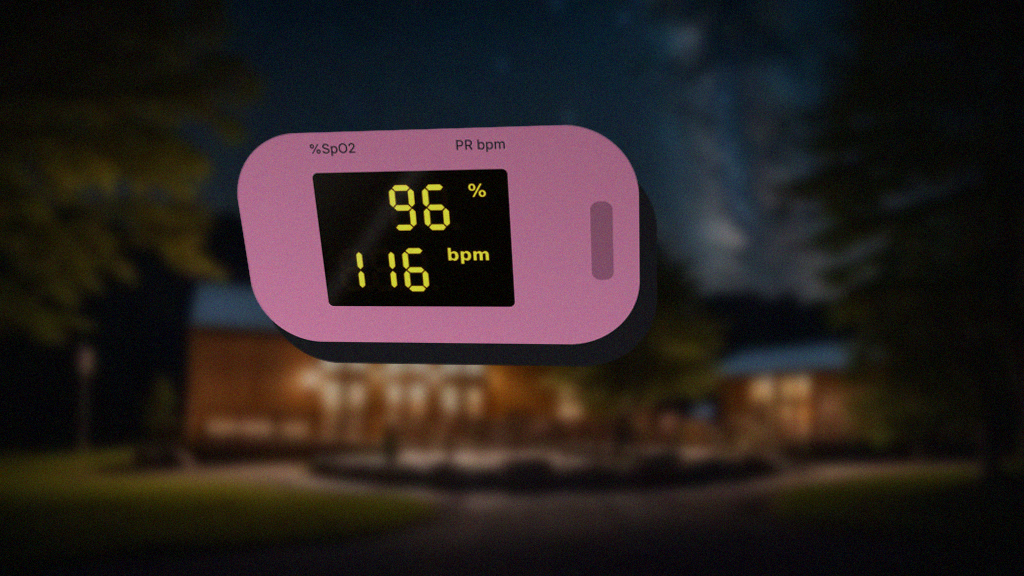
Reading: 116bpm
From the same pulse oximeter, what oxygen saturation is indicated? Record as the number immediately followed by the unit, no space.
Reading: 96%
